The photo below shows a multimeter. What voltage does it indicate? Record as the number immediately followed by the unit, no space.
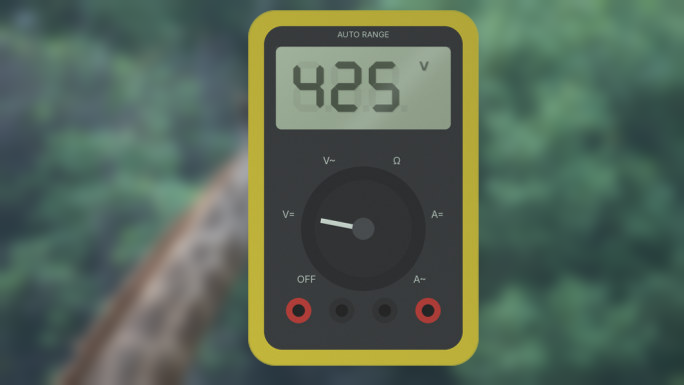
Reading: 425V
